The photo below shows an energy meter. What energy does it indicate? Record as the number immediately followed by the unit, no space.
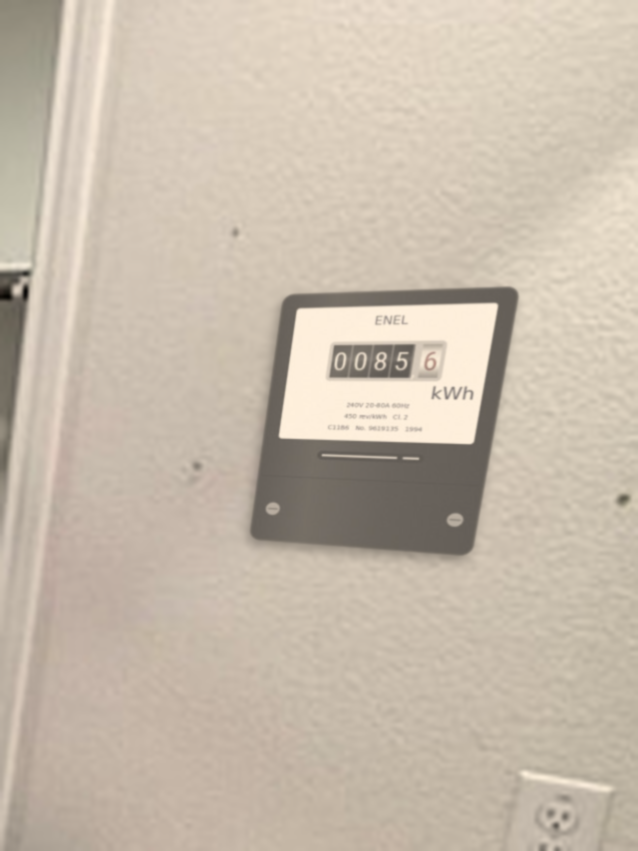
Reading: 85.6kWh
